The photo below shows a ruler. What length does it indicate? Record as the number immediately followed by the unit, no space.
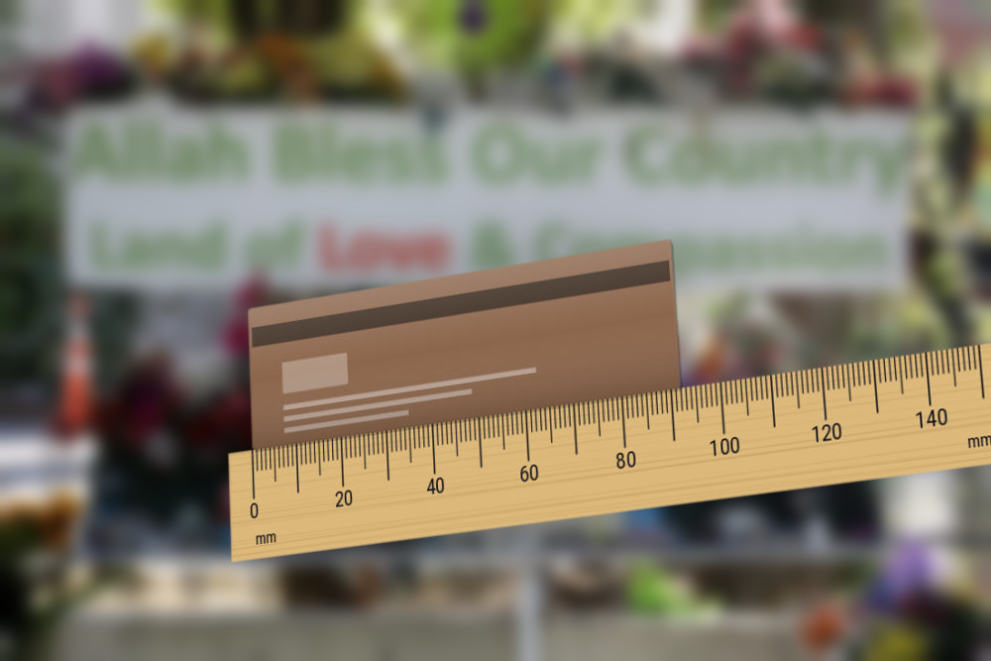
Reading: 92mm
